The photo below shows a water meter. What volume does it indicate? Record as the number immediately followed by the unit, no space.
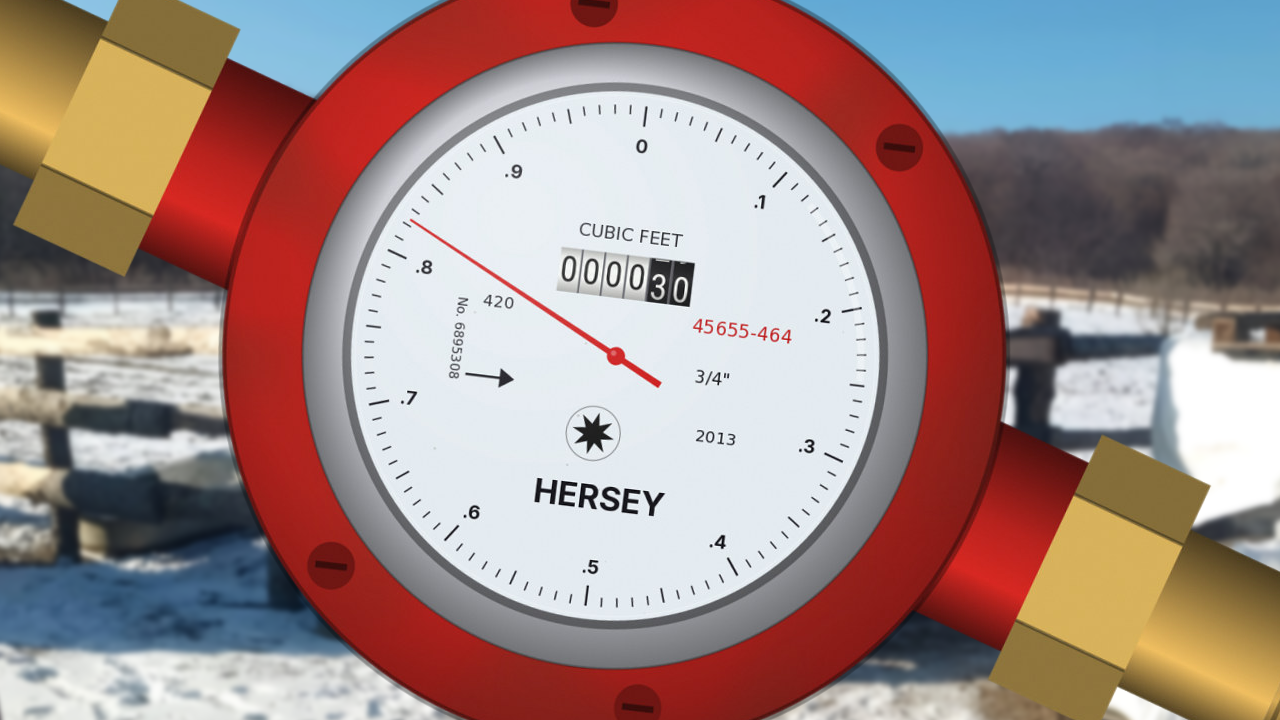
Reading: 29.82ft³
